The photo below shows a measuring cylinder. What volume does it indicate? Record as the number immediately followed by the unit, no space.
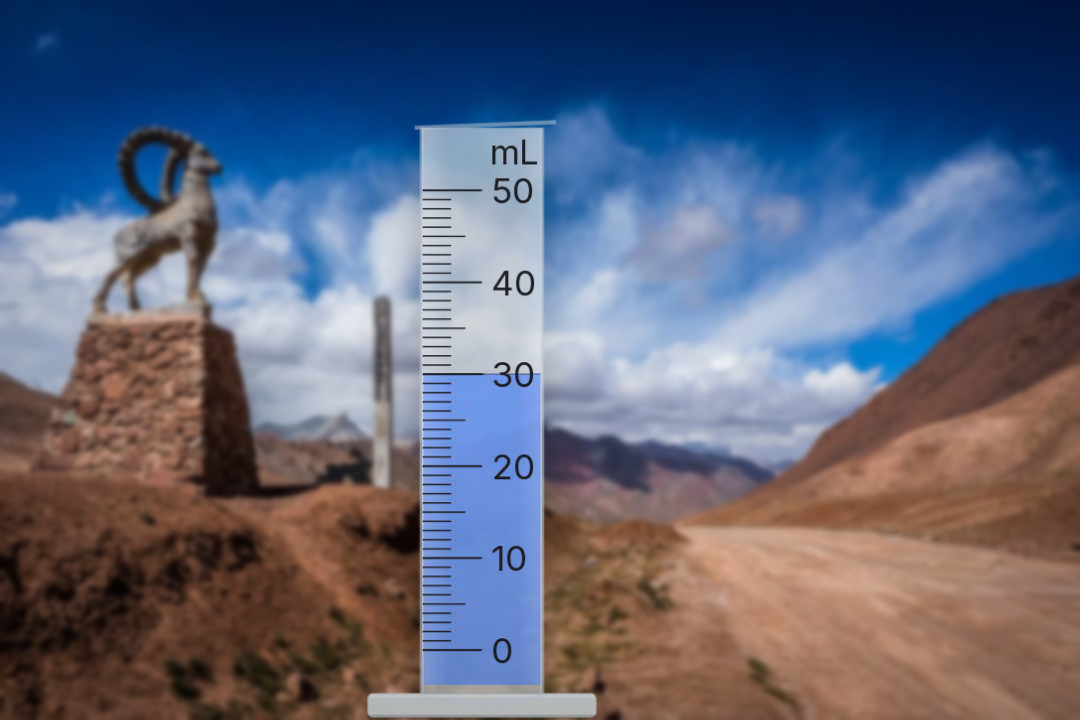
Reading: 30mL
